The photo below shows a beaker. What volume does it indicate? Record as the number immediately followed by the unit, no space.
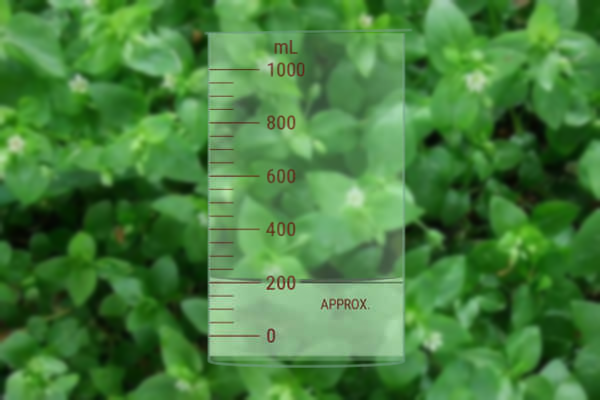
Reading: 200mL
